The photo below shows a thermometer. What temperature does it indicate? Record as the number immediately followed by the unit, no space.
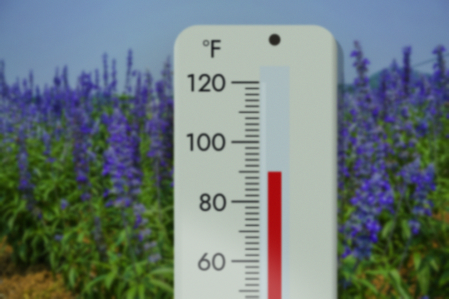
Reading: 90°F
